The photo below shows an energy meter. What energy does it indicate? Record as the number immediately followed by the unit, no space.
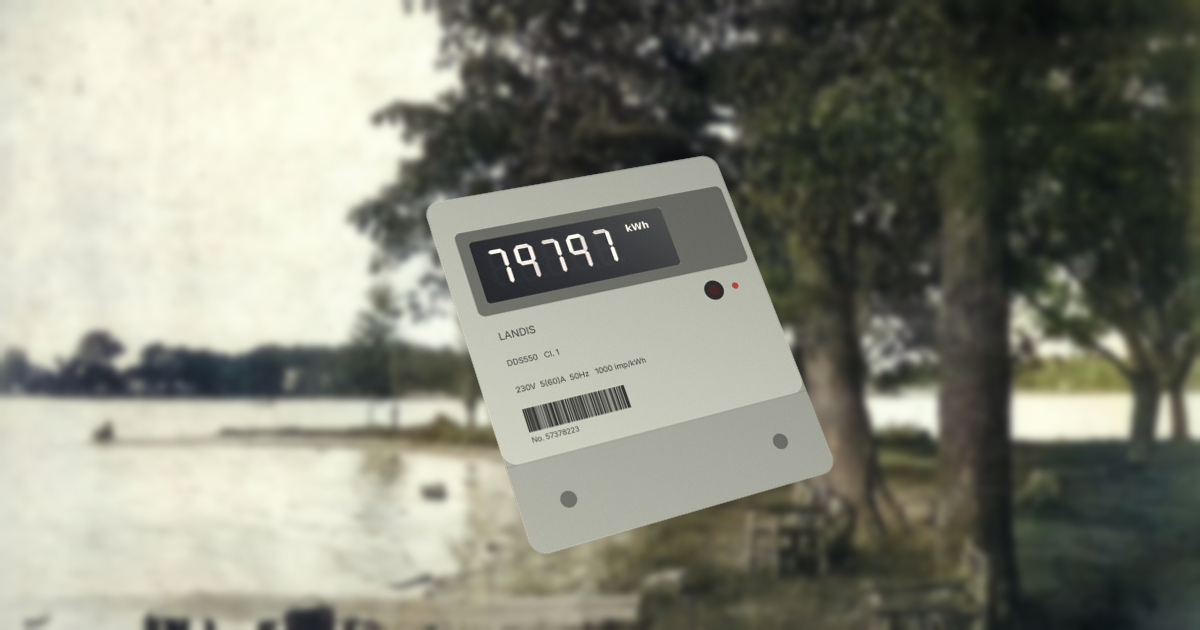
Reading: 79797kWh
